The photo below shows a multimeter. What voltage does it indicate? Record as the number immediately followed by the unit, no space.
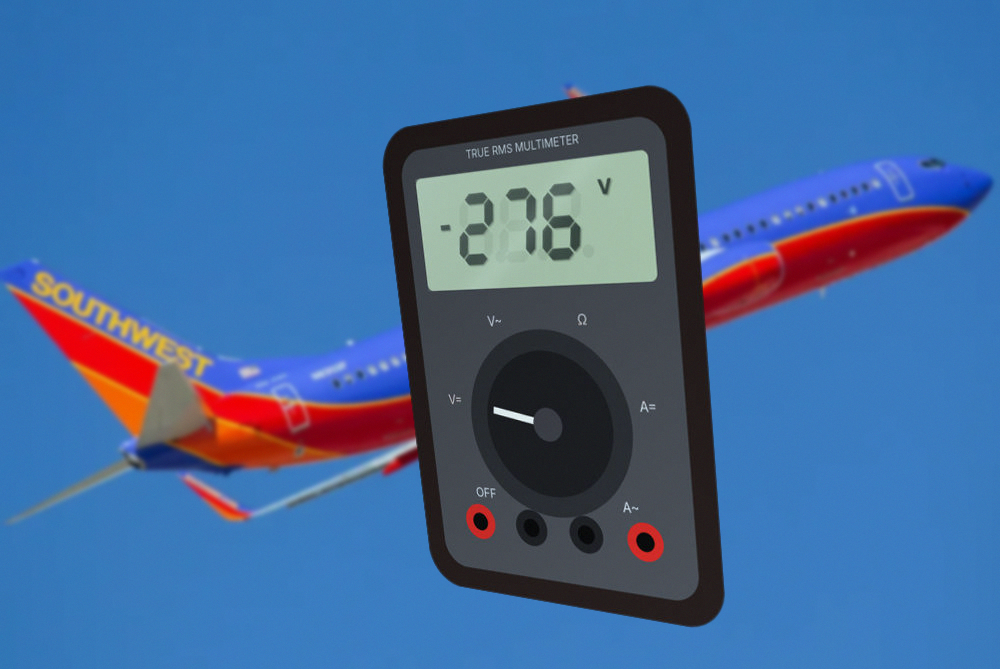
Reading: -276V
